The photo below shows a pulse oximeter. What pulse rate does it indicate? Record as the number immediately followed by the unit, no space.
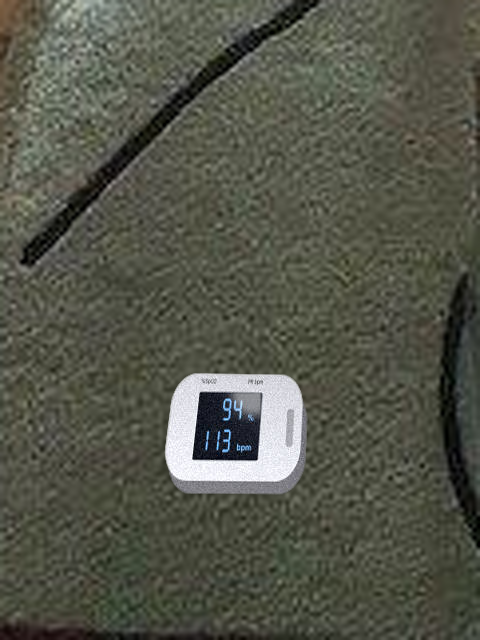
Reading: 113bpm
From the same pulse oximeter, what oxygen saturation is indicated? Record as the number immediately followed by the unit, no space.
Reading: 94%
